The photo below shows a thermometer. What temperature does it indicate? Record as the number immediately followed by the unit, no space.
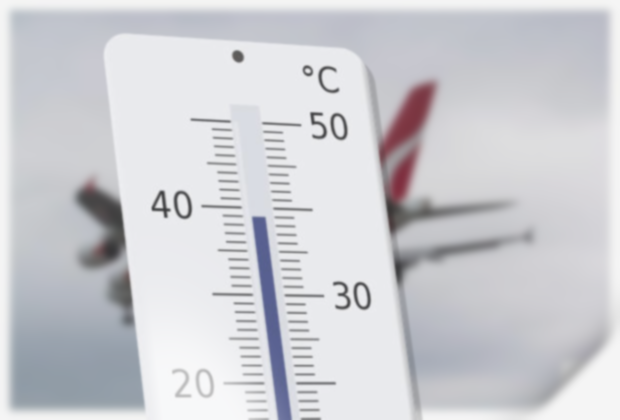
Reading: 39°C
